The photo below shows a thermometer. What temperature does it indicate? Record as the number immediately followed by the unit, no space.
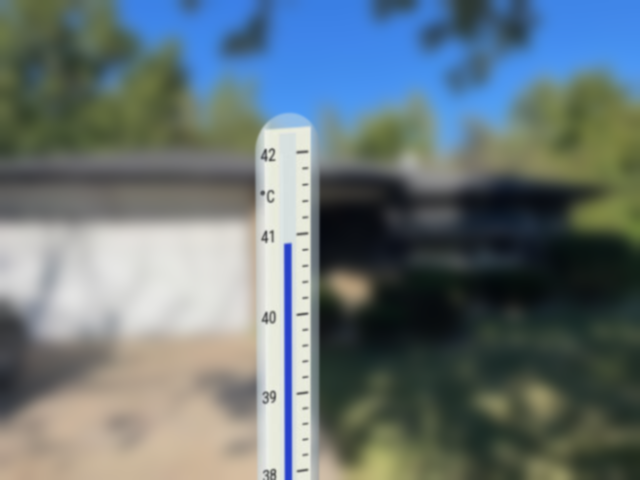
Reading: 40.9°C
